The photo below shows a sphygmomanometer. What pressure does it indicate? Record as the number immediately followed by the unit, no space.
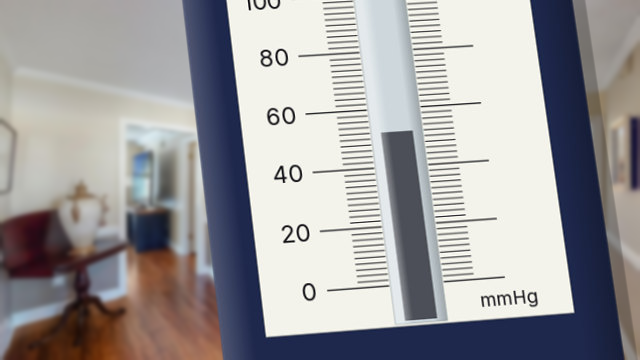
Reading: 52mmHg
